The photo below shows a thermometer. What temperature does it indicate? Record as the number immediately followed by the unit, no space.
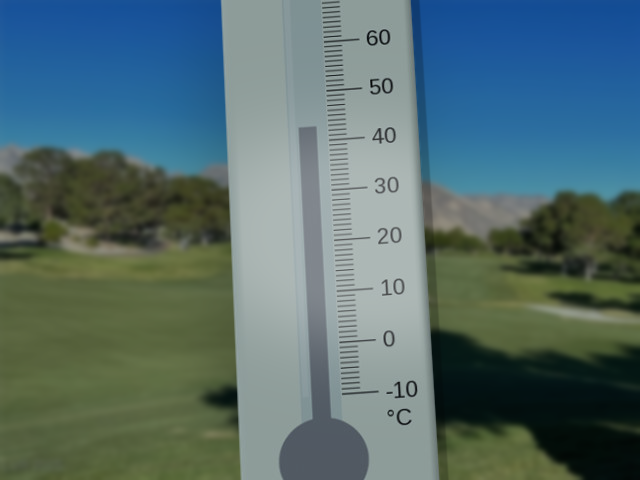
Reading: 43°C
